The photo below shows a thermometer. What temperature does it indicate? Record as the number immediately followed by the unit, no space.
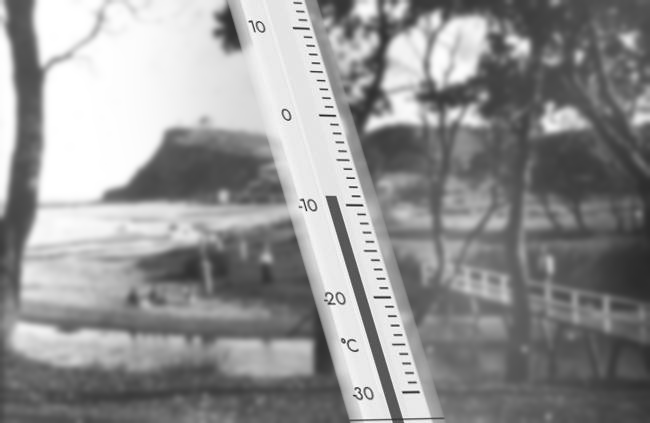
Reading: -9°C
